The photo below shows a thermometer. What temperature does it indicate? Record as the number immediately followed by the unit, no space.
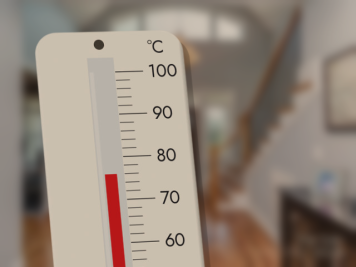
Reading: 76°C
